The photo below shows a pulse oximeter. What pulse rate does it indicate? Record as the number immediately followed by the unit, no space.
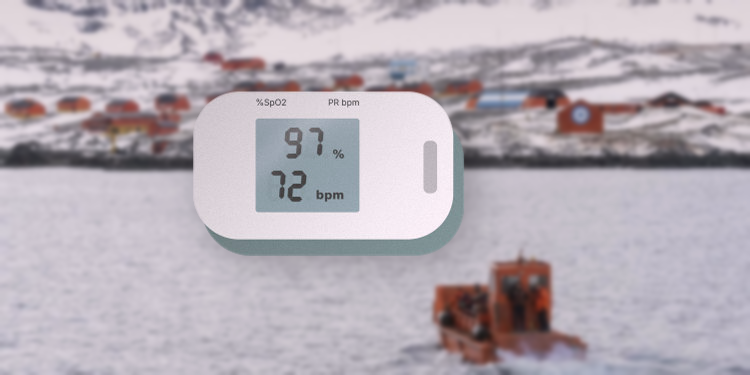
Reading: 72bpm
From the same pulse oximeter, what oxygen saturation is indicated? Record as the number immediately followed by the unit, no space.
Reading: 97%
